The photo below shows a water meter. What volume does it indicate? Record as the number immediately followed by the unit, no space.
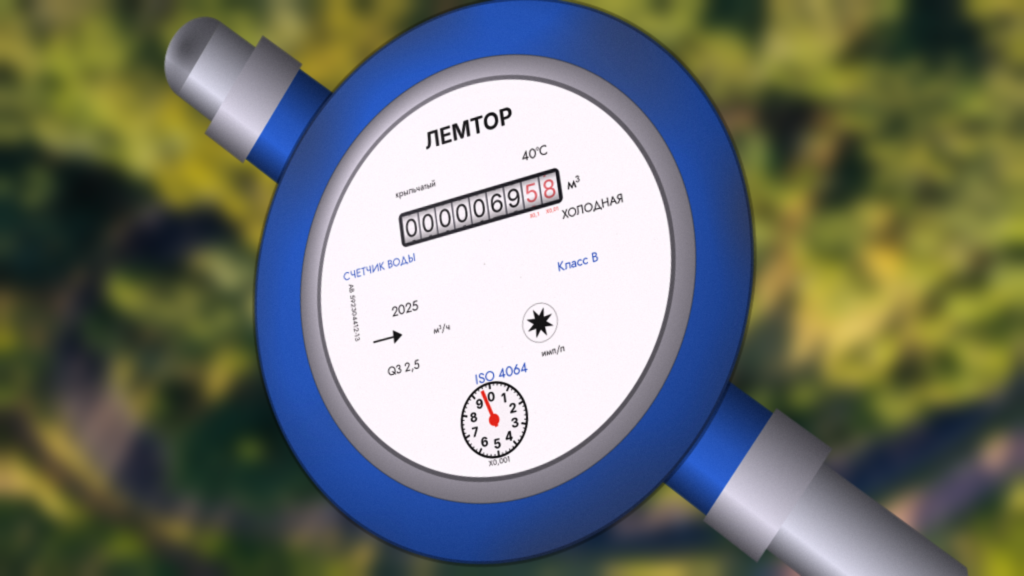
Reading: 69.579m³
